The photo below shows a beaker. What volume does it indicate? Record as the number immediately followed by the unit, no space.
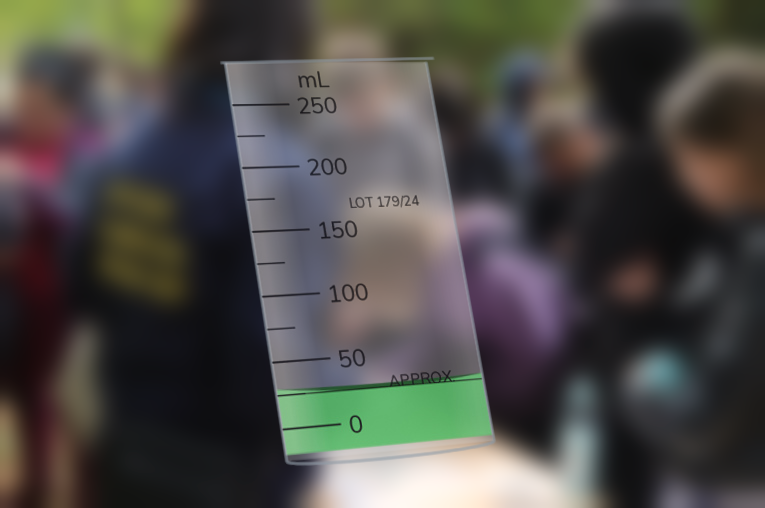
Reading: 25mL
